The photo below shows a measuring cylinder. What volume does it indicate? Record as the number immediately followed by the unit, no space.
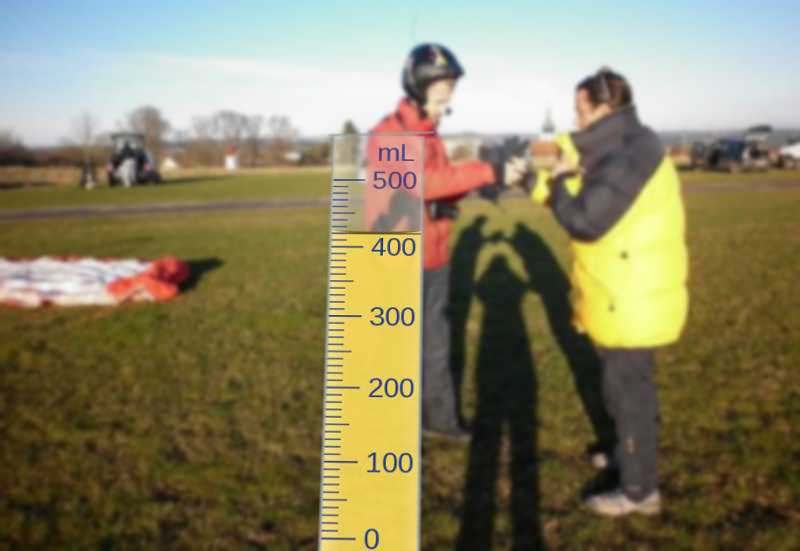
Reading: 420mL
